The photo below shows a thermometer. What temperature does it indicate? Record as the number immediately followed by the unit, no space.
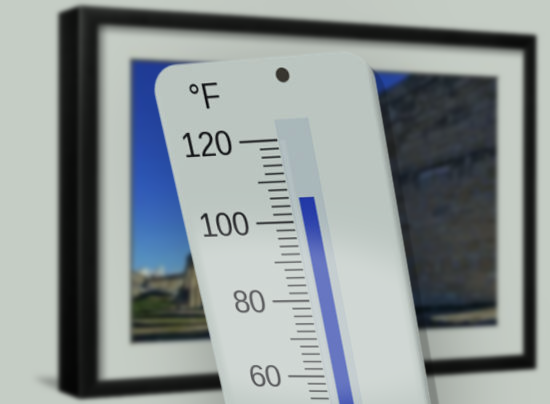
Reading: 106°F
